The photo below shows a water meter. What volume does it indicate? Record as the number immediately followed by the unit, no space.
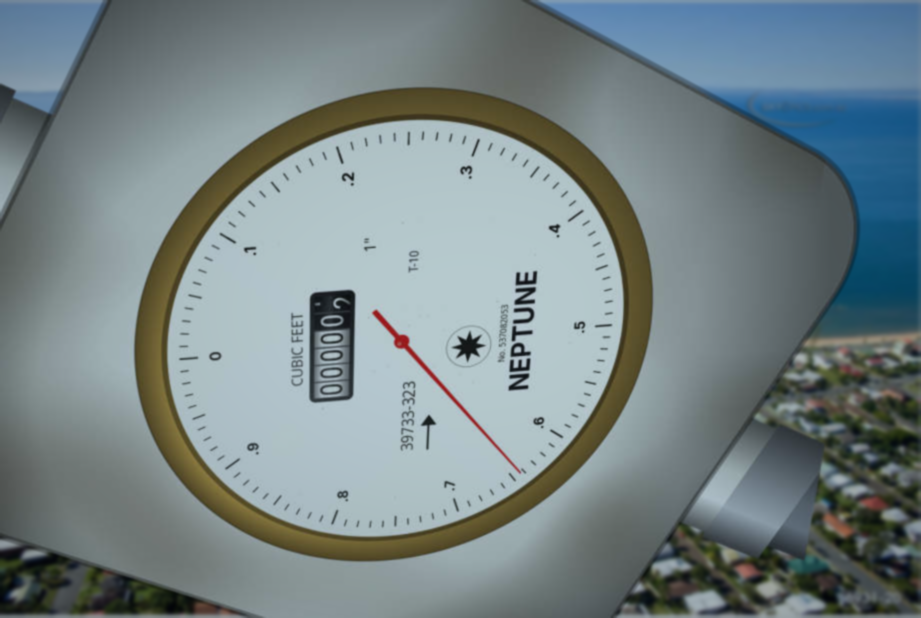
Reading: 1.64ft³
